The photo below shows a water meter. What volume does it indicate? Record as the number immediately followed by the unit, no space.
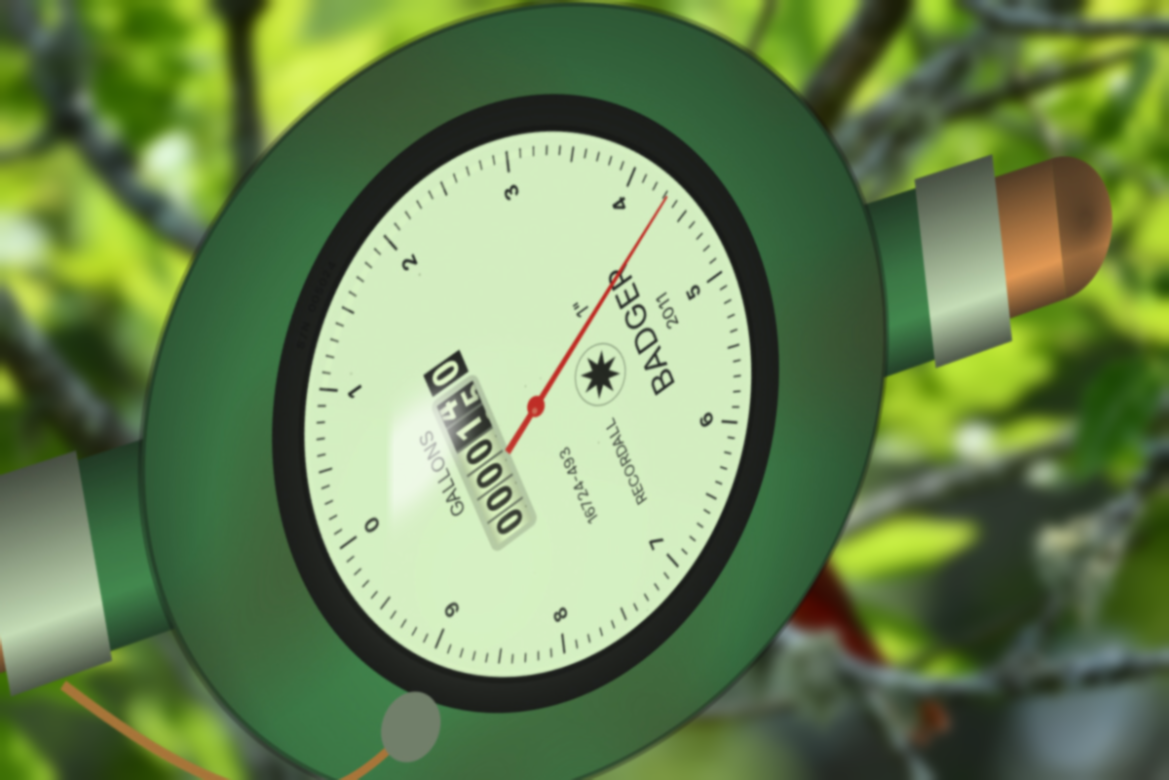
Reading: 144.3gal
